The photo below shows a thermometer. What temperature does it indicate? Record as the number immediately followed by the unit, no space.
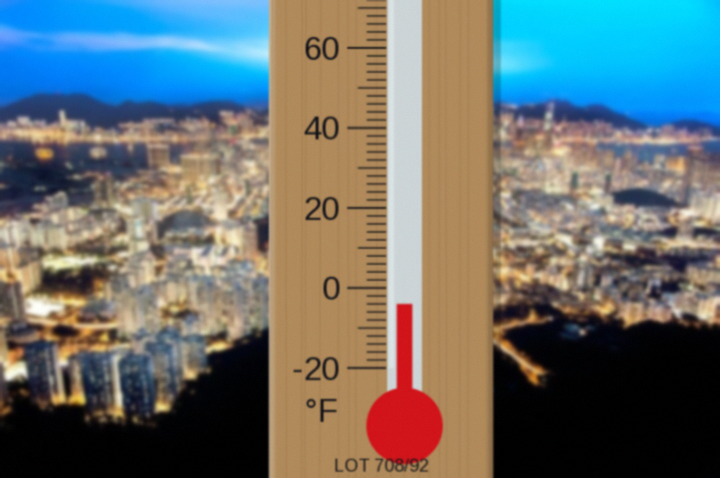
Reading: -4°F
